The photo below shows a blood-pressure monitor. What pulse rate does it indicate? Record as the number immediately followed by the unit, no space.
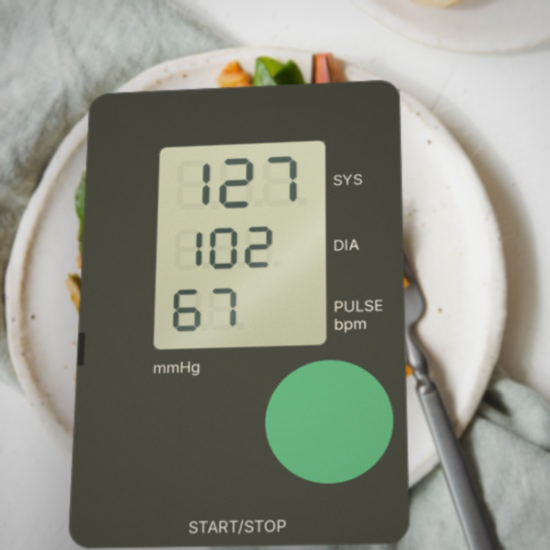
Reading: 67bpm
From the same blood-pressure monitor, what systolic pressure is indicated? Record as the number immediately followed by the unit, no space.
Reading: 127mmHg
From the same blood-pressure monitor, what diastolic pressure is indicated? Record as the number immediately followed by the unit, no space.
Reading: 102mmHg
